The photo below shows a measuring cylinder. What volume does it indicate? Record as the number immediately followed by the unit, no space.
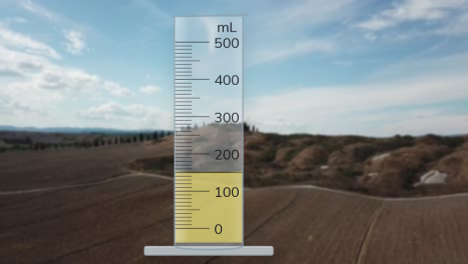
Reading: 150mL
